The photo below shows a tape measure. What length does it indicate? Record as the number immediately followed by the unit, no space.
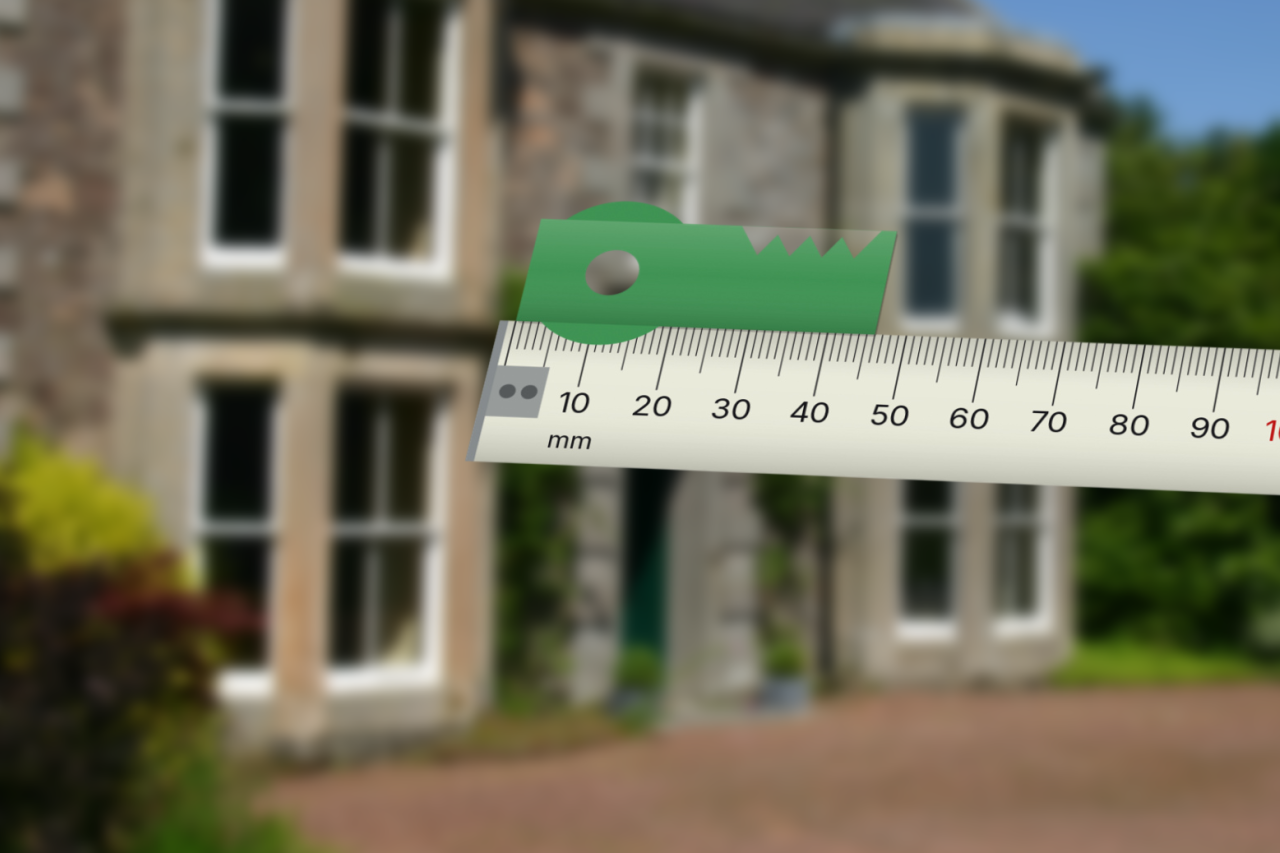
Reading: 46mm
